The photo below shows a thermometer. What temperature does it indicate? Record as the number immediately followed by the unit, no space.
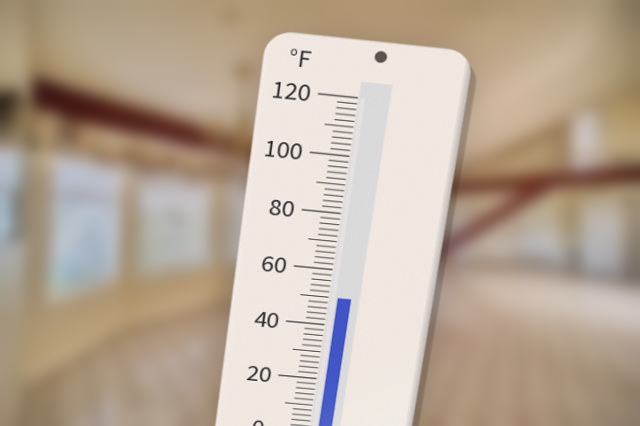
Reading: 50°F
